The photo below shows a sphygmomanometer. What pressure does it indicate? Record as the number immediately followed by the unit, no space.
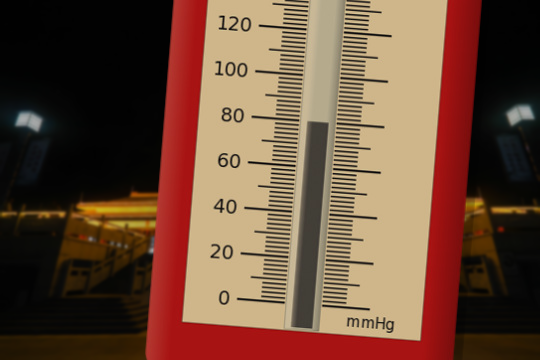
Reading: 80mmHg
